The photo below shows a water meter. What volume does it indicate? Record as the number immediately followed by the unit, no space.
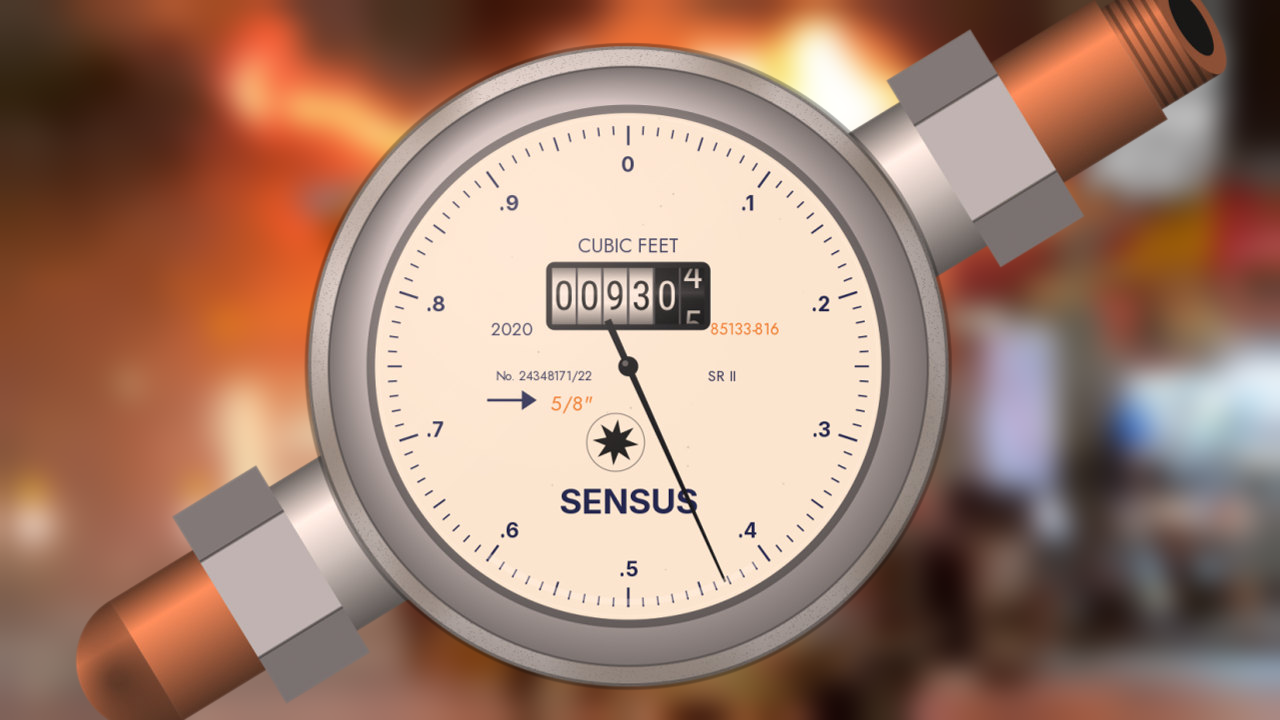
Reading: 9304.43ft³
